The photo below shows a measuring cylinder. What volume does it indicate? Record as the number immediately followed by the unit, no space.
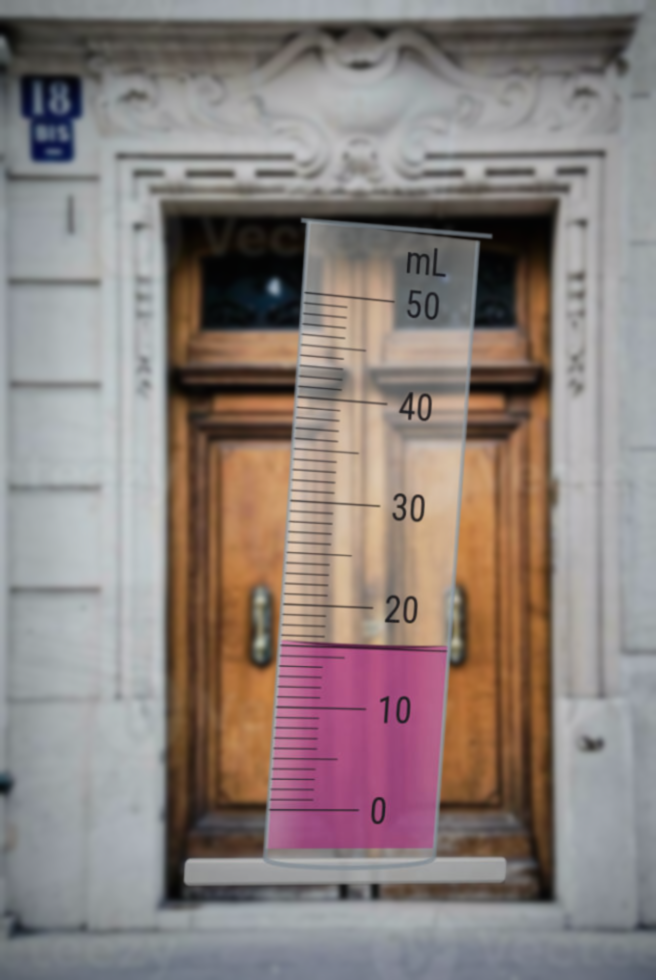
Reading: 16mL
